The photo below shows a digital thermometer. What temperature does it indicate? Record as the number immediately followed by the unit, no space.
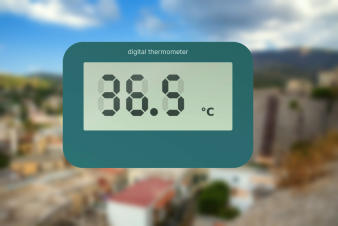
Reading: 36.5°C
